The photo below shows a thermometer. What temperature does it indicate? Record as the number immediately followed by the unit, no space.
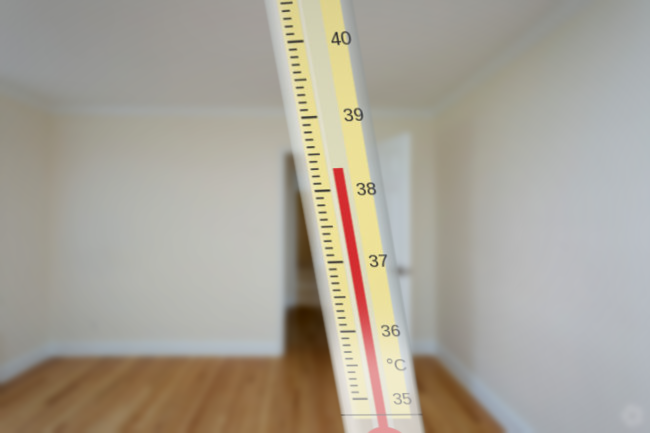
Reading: 38.3°C
